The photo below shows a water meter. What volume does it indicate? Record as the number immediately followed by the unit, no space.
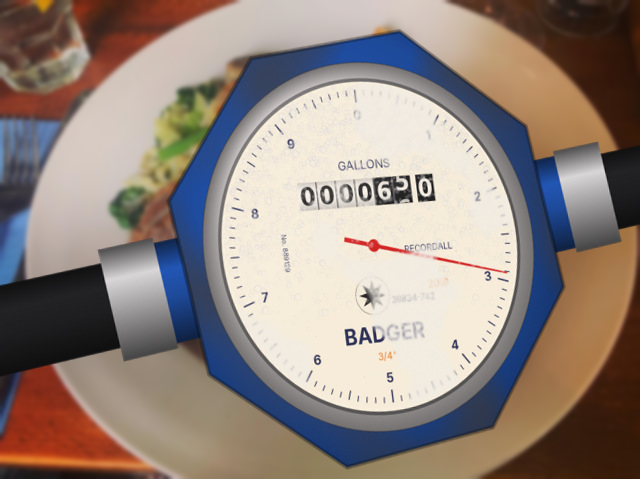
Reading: 652.9gal
